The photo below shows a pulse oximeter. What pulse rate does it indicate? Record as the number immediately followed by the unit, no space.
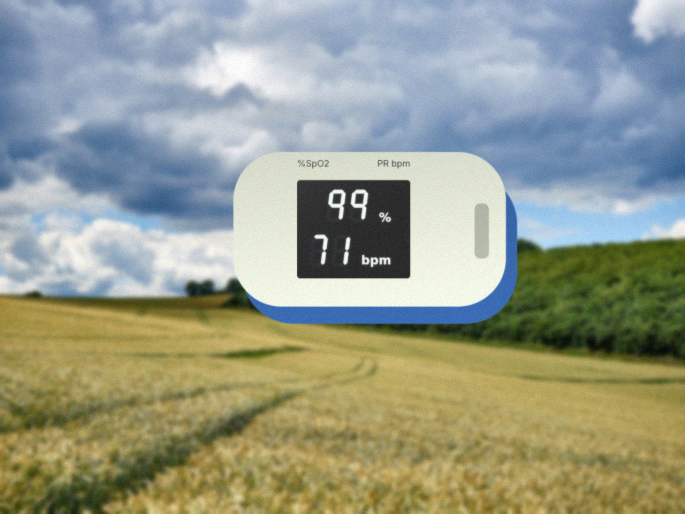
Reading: 71bpm
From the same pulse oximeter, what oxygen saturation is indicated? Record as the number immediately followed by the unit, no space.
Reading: 99%
